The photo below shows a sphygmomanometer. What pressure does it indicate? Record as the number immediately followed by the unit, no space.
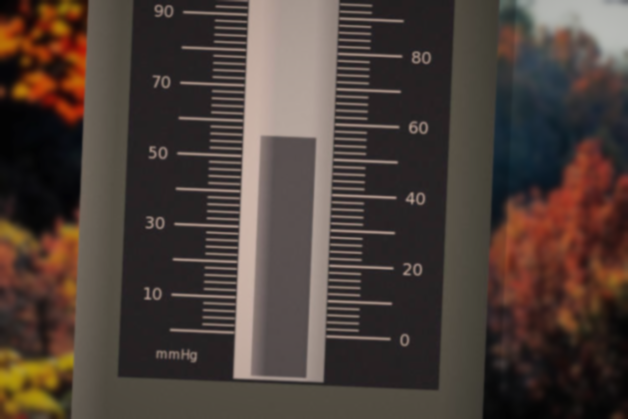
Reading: 56mmHg
